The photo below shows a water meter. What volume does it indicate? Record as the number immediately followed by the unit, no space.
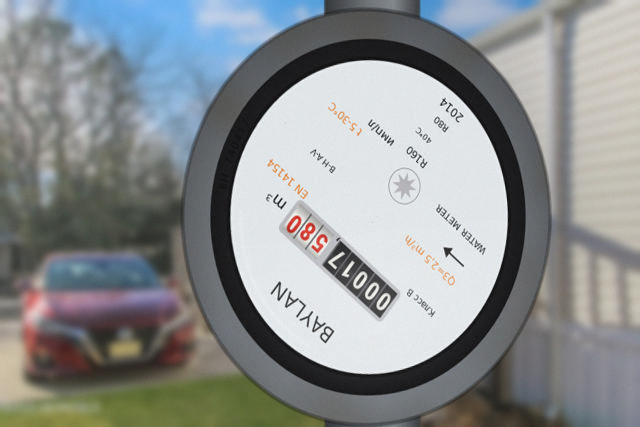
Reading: 17.580m³
